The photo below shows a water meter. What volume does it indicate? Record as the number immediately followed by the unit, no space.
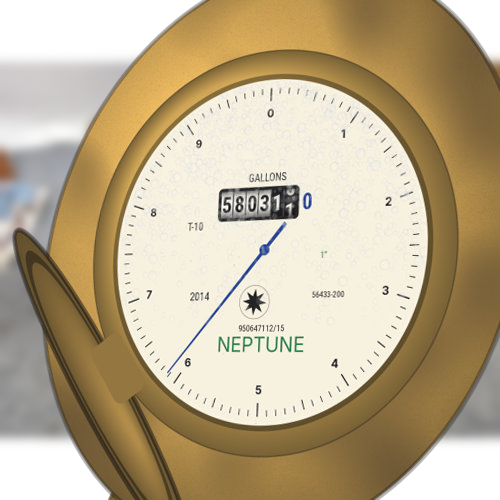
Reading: 5803106.1gal
